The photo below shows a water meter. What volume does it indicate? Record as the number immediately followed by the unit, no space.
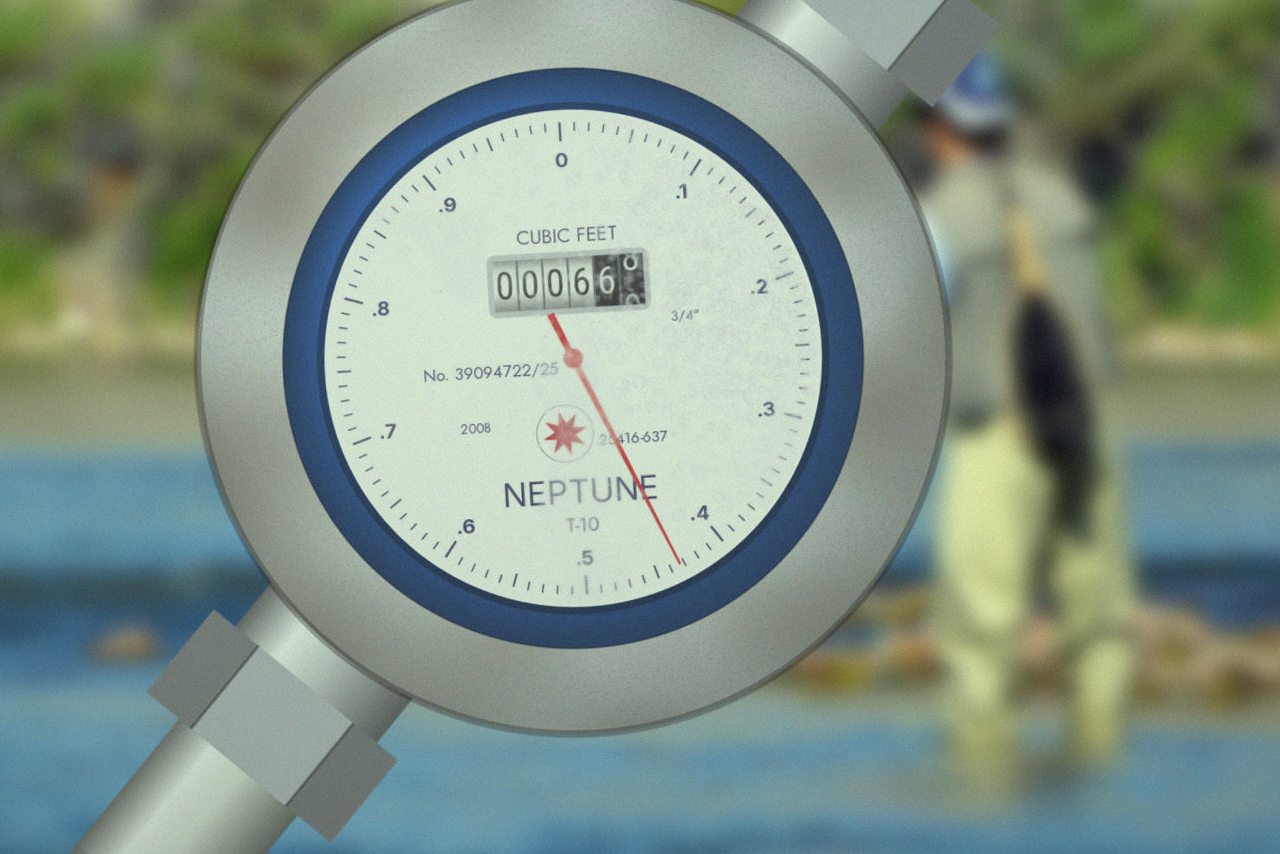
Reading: 668.43ft³
